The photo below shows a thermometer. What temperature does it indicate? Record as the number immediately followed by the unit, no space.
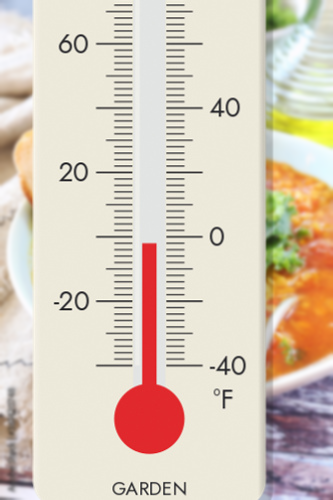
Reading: -2°F
